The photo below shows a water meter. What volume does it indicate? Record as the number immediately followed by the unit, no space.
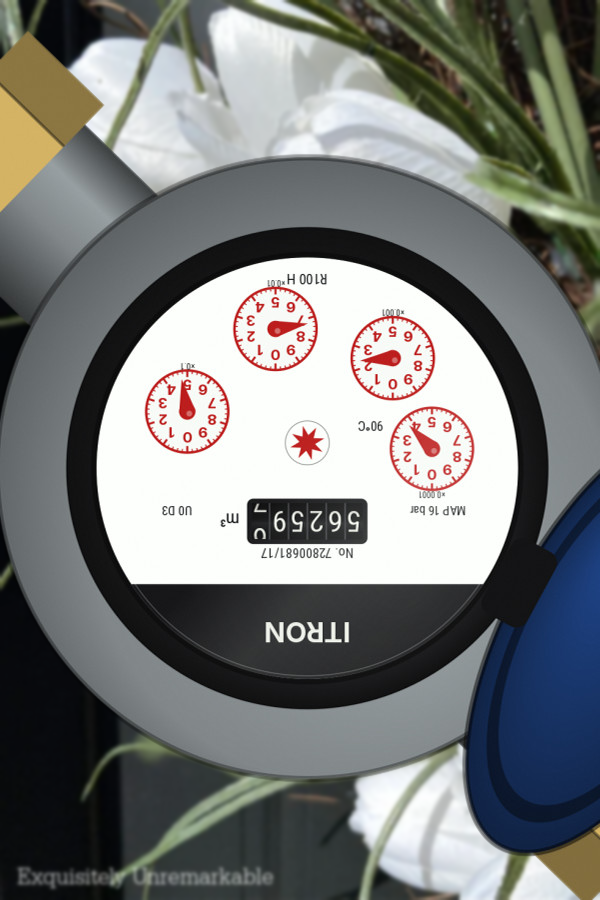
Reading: 562596.4723m³
